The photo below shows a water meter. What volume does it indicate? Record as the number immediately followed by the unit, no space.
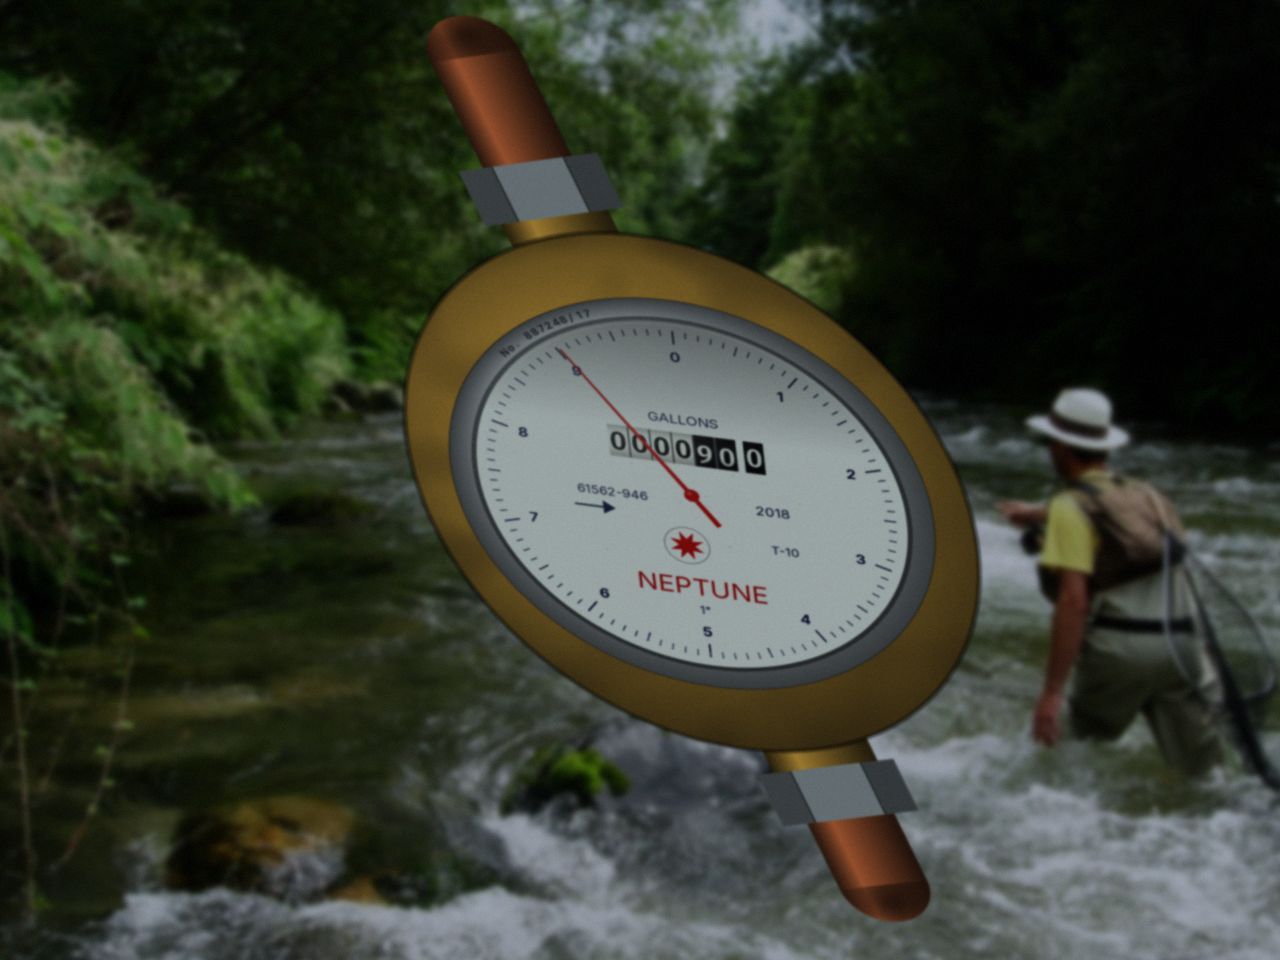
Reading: 899.0gal
